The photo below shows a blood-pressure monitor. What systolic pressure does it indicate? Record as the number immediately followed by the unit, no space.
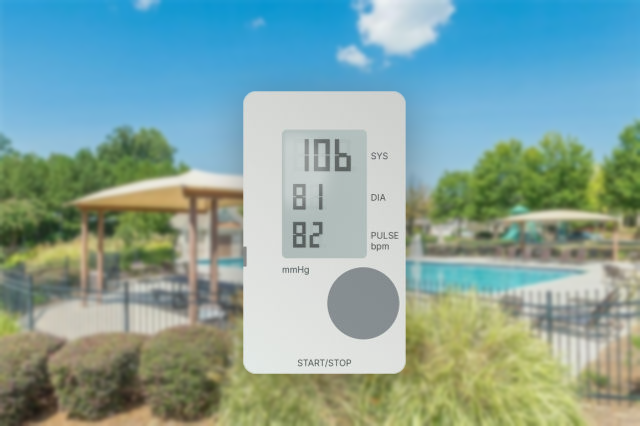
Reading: 106mmHg
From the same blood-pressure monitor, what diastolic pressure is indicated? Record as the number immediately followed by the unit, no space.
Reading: 81mmHg
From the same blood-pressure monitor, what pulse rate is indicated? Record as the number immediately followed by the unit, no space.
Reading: 82bpm
